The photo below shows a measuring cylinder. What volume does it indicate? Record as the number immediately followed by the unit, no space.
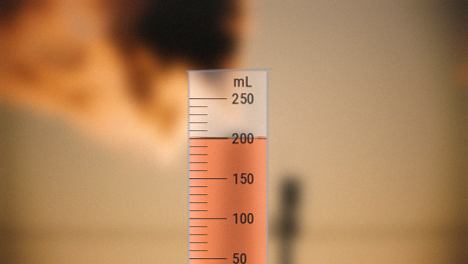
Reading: 200mL
